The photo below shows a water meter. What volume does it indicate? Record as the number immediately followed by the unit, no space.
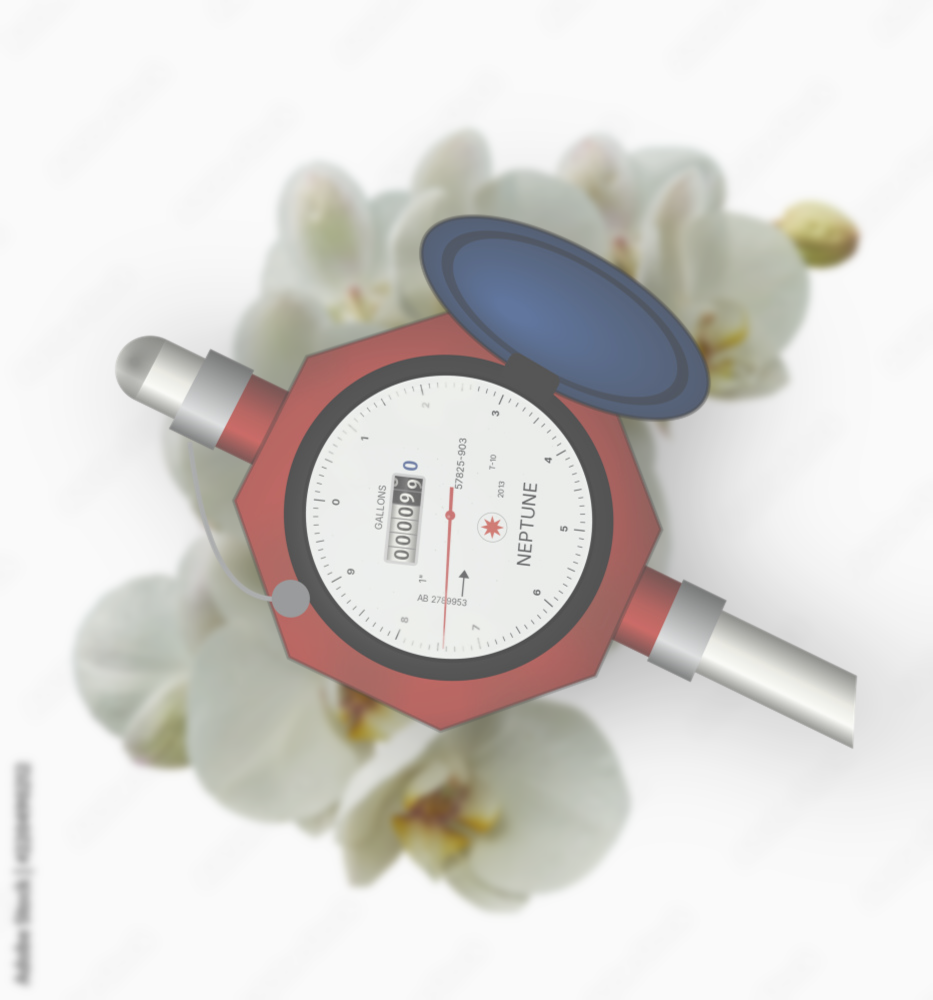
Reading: 987.4gal
